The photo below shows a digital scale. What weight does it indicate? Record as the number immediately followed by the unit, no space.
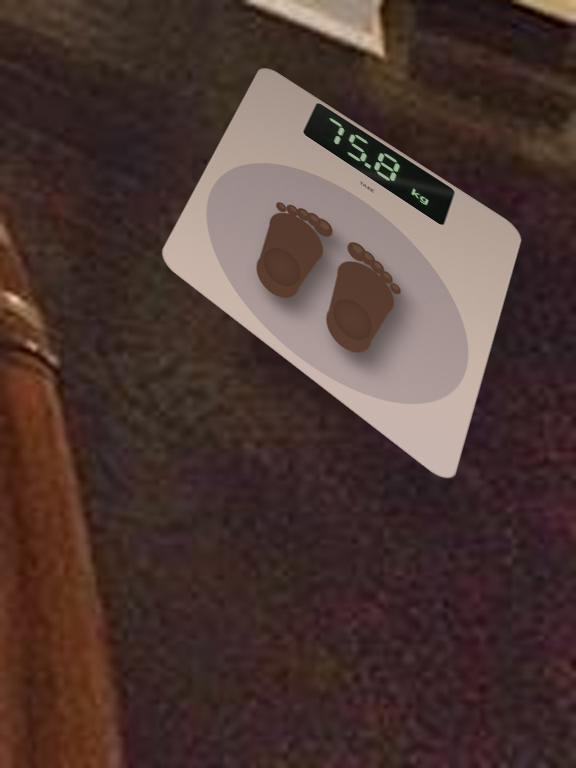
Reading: 75.8kg
